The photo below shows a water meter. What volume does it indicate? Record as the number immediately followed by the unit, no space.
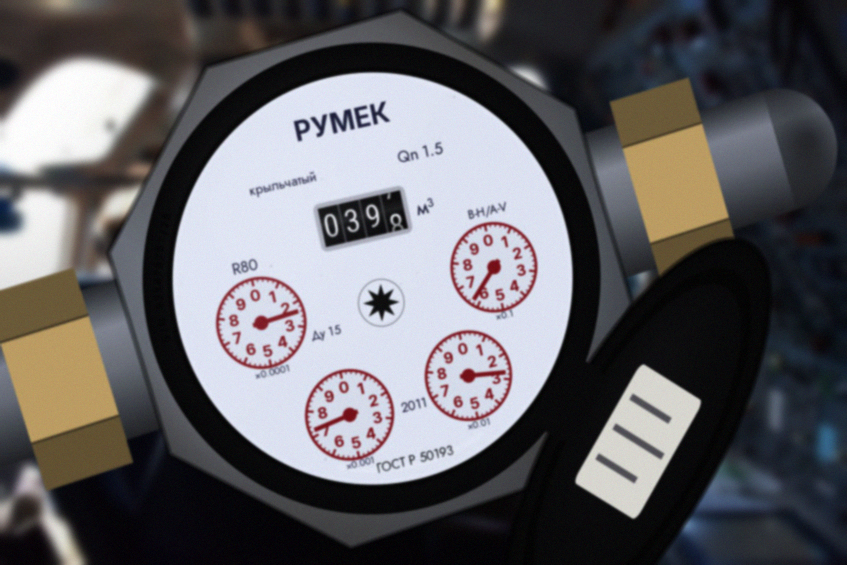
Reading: 397.6272m³
